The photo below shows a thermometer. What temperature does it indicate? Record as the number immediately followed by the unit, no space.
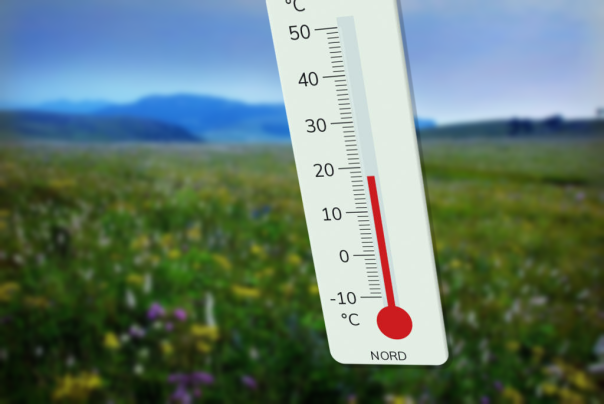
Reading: 18°C
